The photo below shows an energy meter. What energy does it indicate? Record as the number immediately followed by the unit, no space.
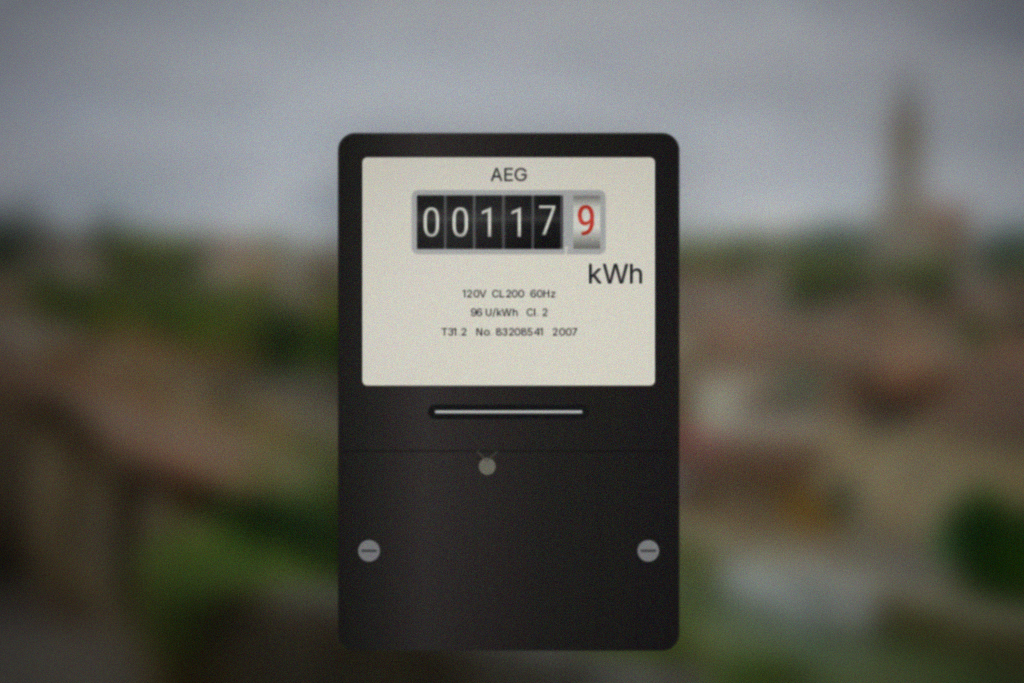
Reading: 117.9kWh
